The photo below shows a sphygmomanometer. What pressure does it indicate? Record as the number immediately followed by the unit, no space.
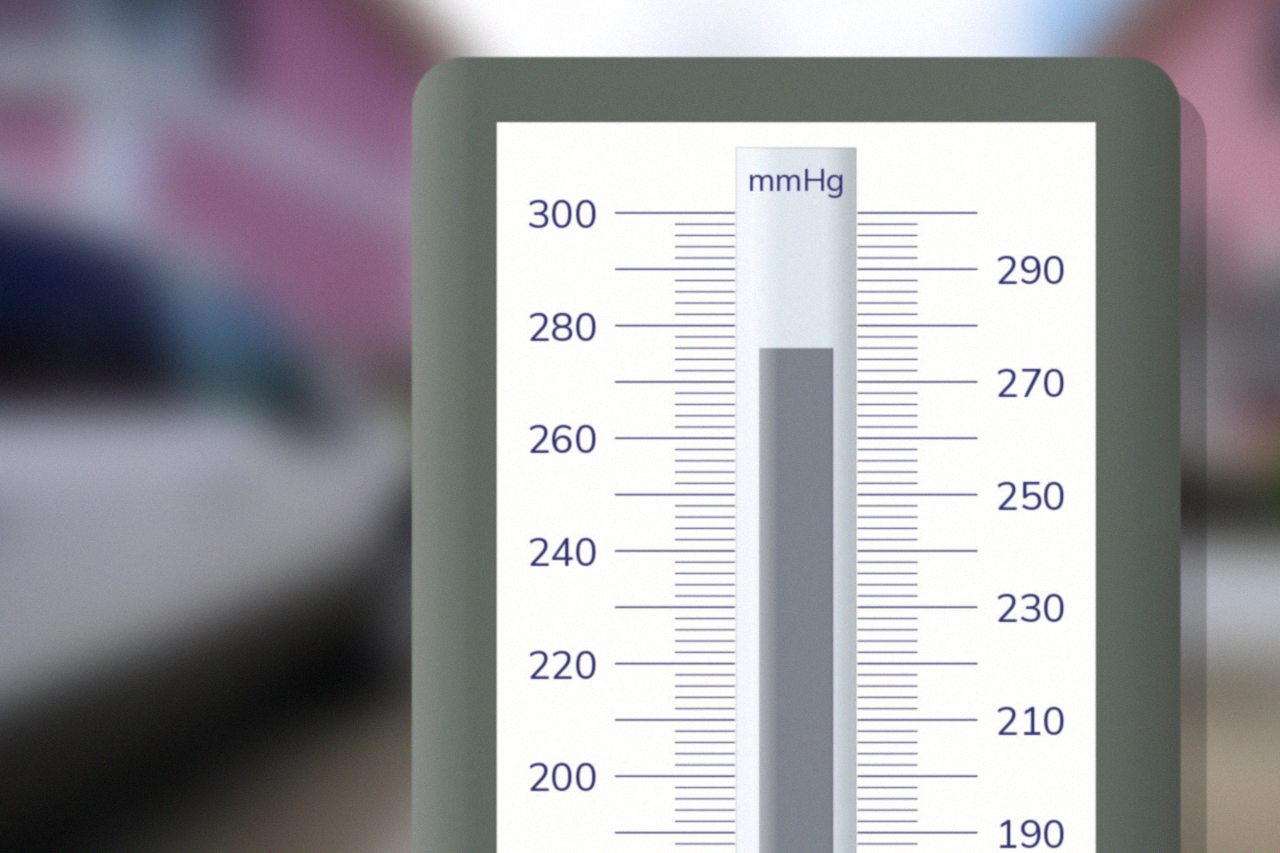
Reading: 276mmHg
